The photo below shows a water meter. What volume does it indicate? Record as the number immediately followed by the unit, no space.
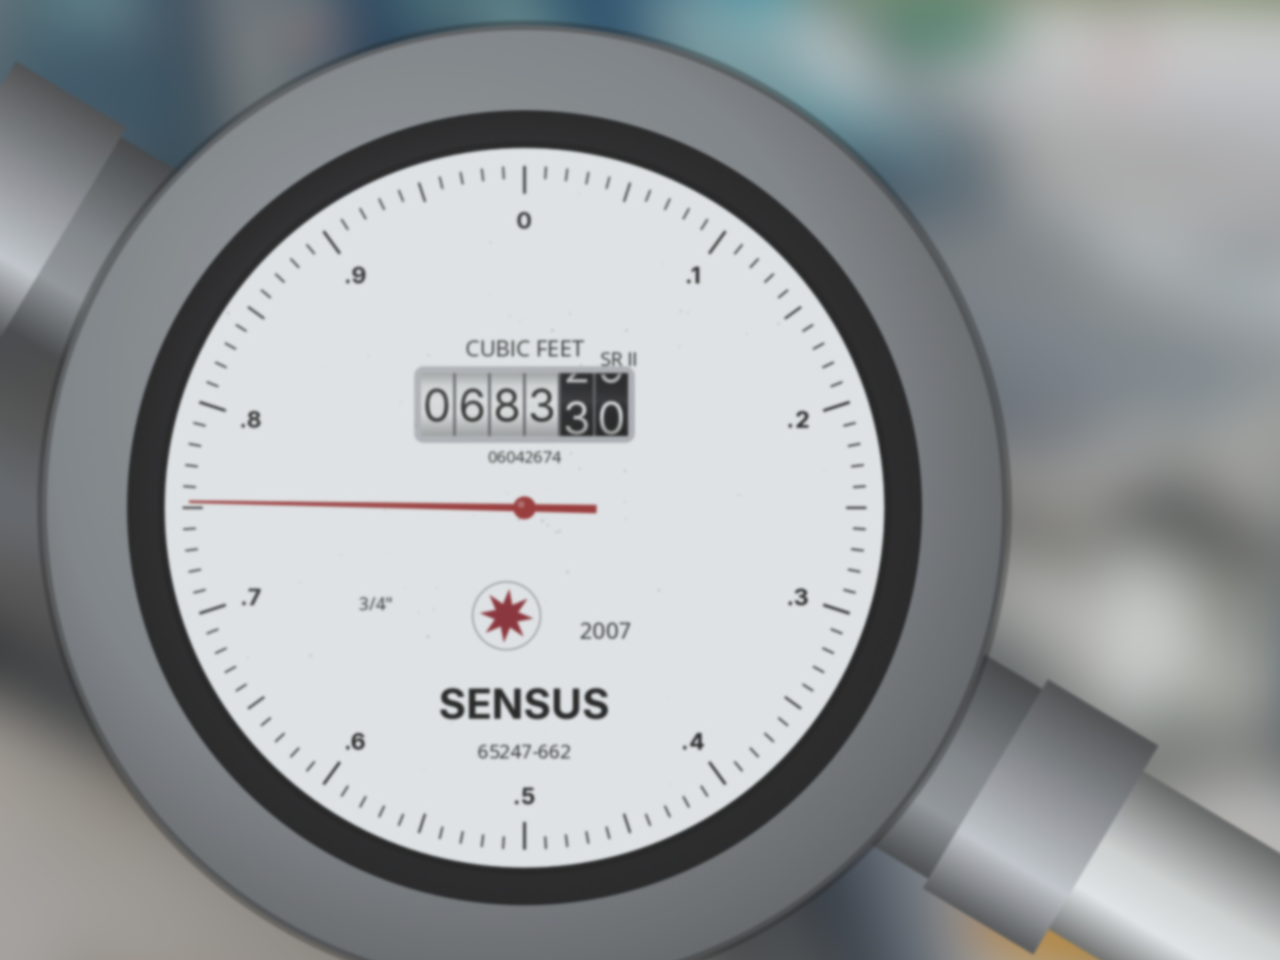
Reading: 68329.75ft³
